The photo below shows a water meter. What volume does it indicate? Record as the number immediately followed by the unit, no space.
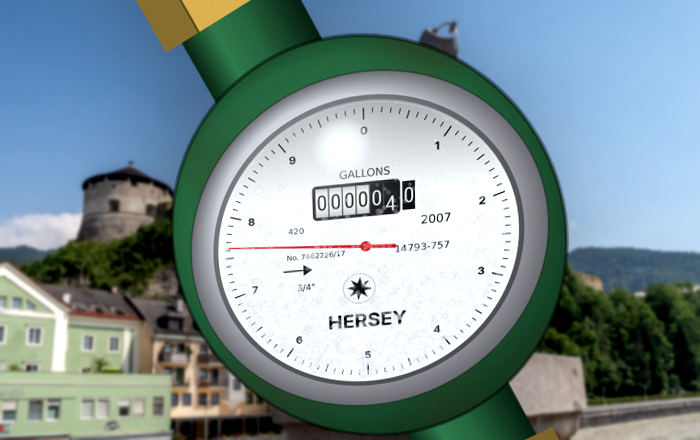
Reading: 37.6gal
